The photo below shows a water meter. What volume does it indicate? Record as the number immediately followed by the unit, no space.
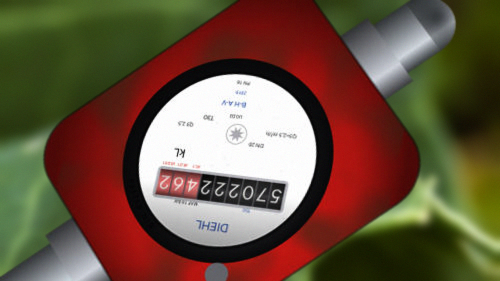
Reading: 570222.462kL
